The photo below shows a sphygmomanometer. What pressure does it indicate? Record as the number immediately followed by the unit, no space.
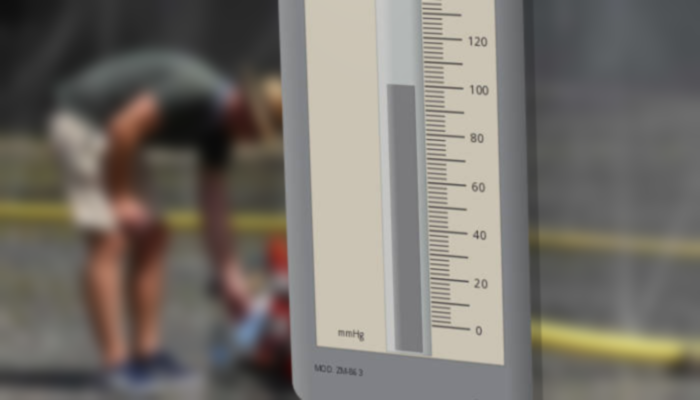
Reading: 100mmHg
